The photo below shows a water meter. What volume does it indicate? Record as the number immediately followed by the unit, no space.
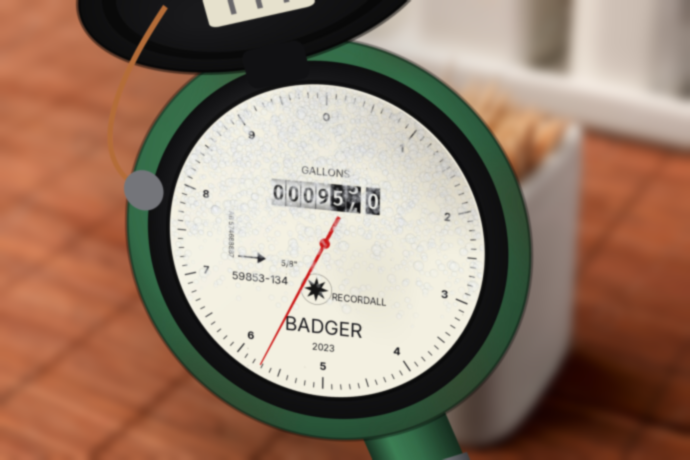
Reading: 9535.7gal
